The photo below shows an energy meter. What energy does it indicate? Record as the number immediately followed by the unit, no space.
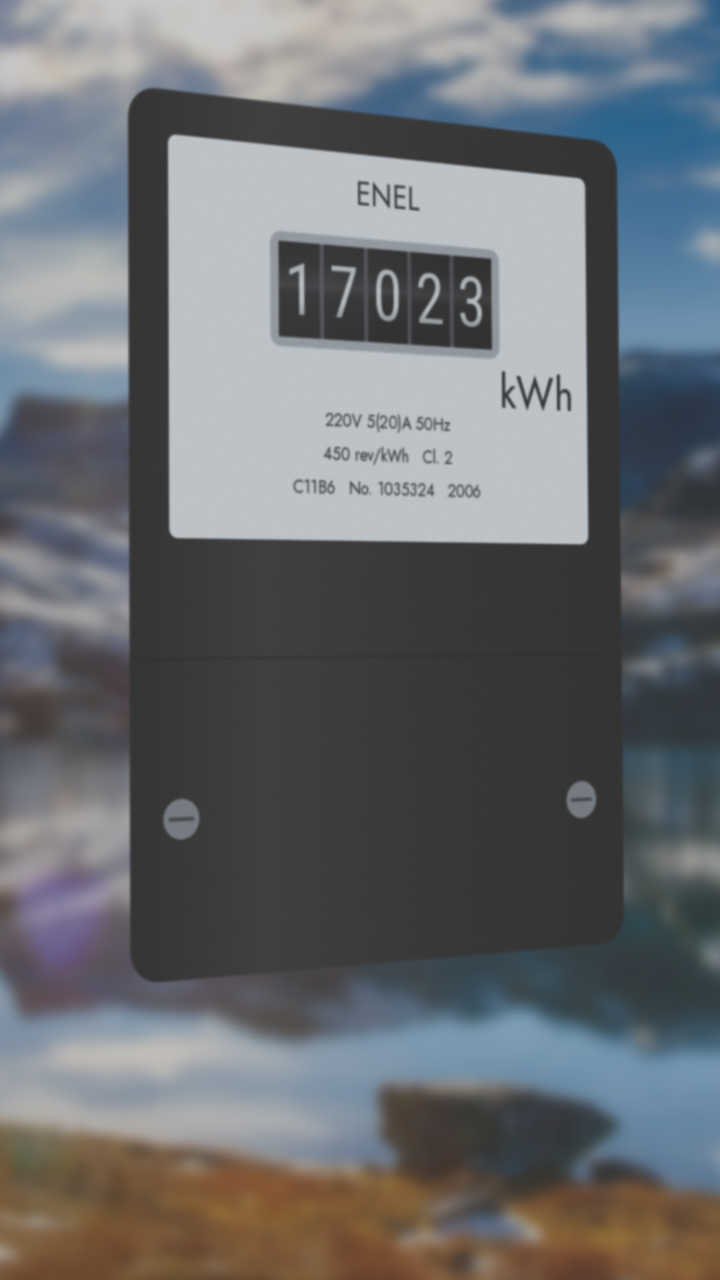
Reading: 17023kWh
